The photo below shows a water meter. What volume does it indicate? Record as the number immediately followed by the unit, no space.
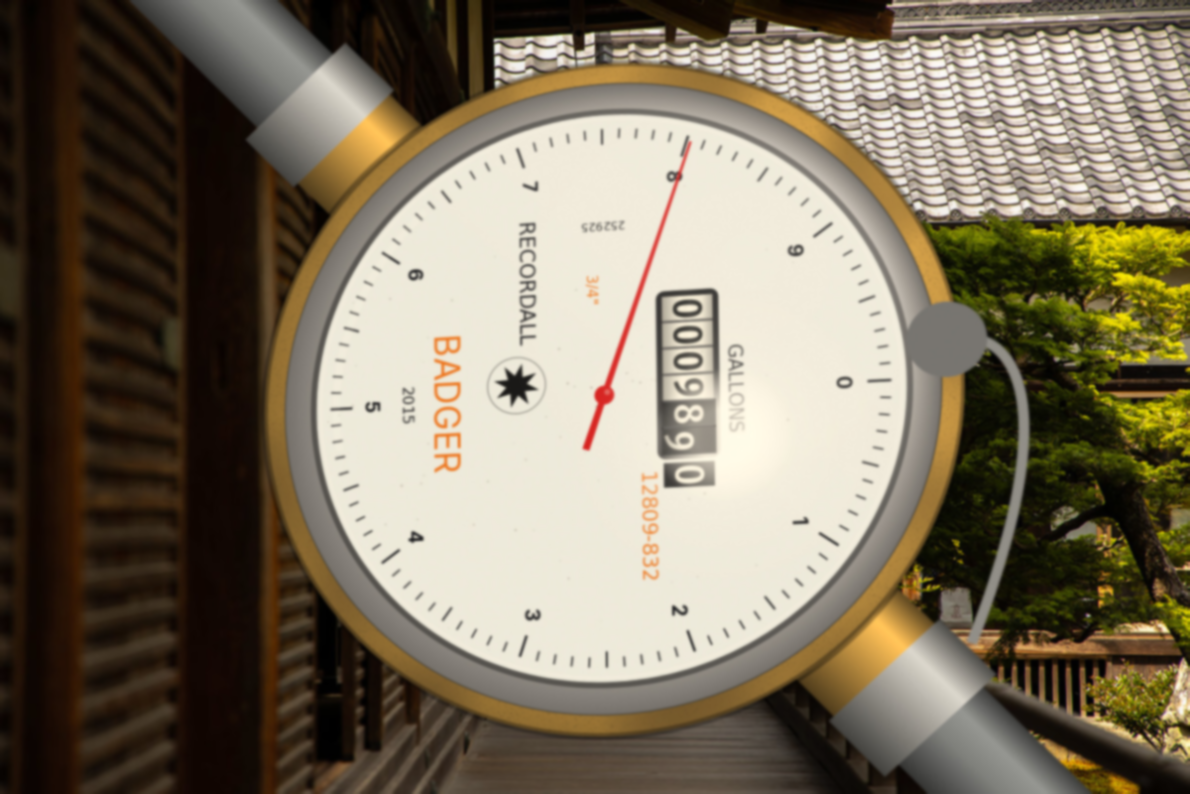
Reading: 9888.0gal
